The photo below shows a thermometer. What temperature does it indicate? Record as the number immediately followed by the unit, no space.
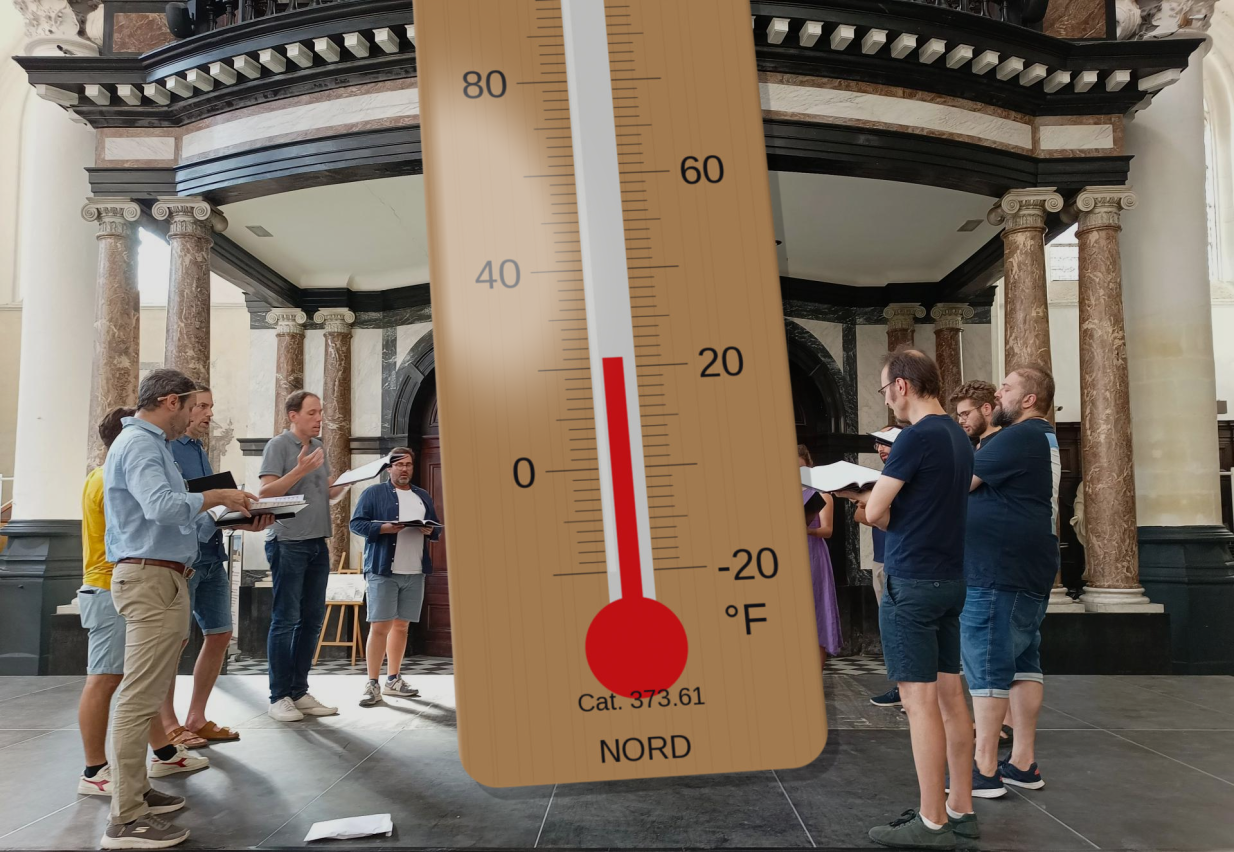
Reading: 22°F
